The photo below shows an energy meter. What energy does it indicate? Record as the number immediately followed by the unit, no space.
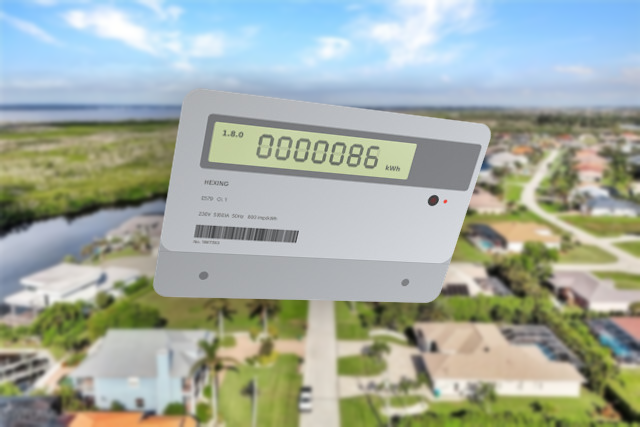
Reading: 86kWh
